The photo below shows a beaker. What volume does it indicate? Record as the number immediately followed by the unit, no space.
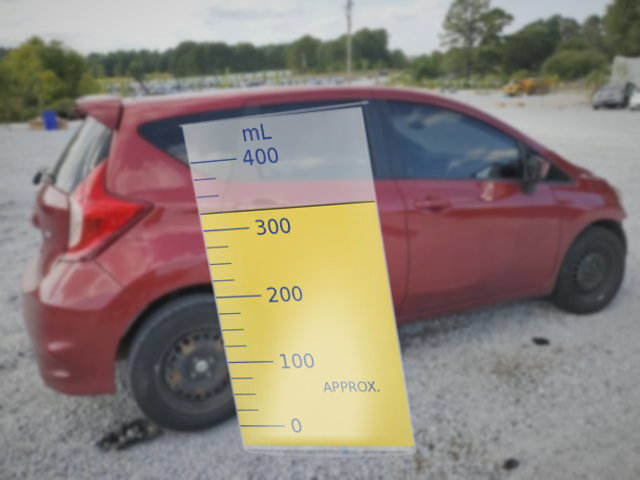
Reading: 325mL
